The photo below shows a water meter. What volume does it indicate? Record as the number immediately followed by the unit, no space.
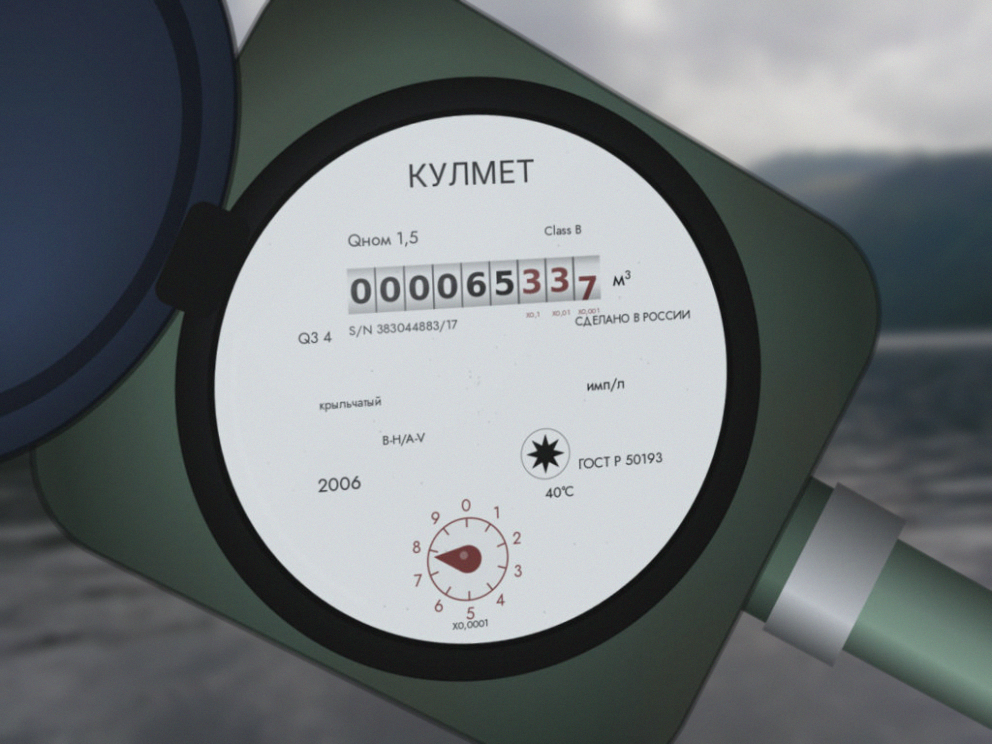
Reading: 65.3367m³
